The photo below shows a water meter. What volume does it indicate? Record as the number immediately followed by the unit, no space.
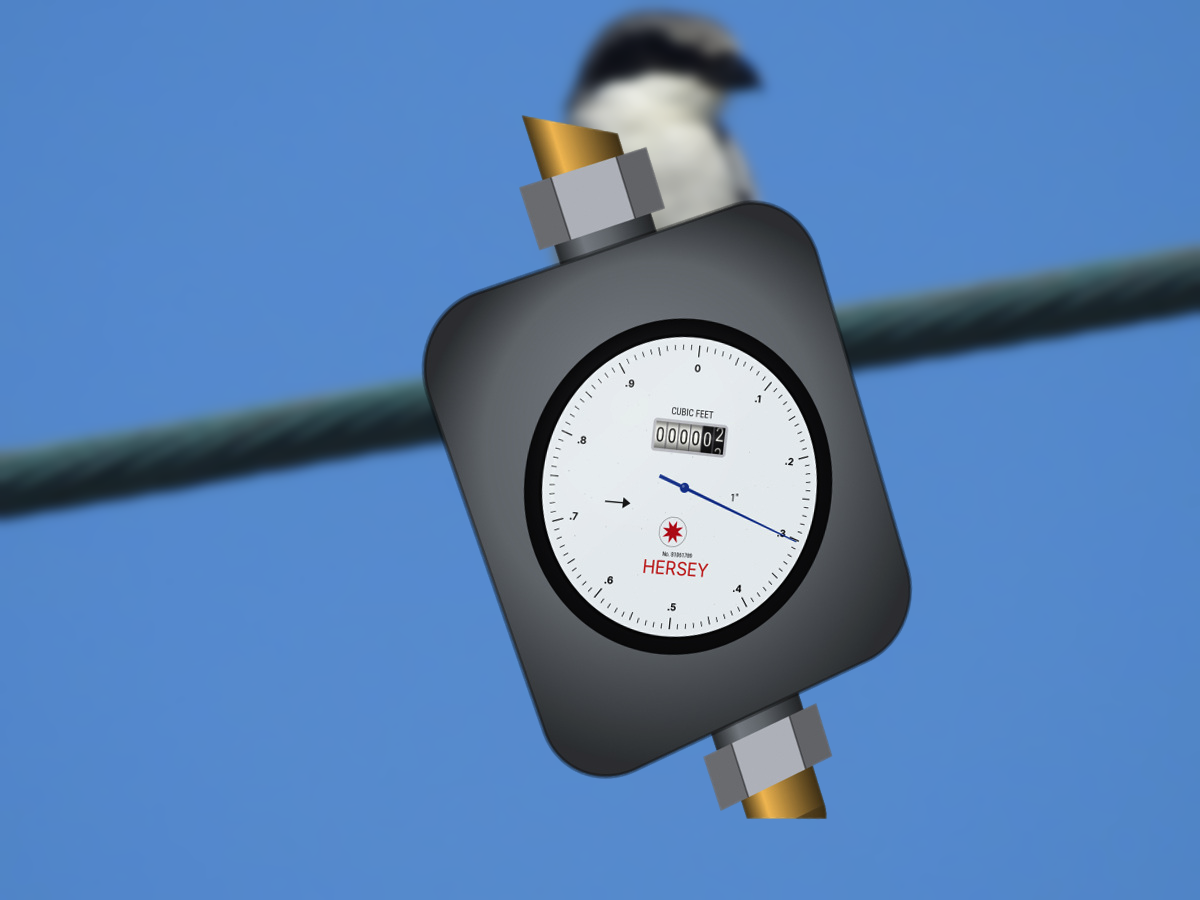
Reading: 2.30ft³
